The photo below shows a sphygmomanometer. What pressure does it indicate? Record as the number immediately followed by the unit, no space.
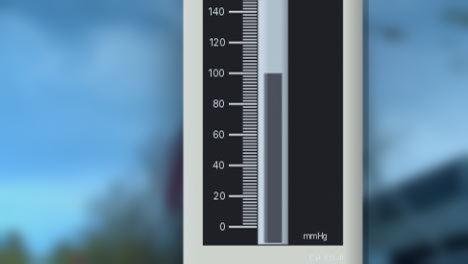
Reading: 100mmHg
